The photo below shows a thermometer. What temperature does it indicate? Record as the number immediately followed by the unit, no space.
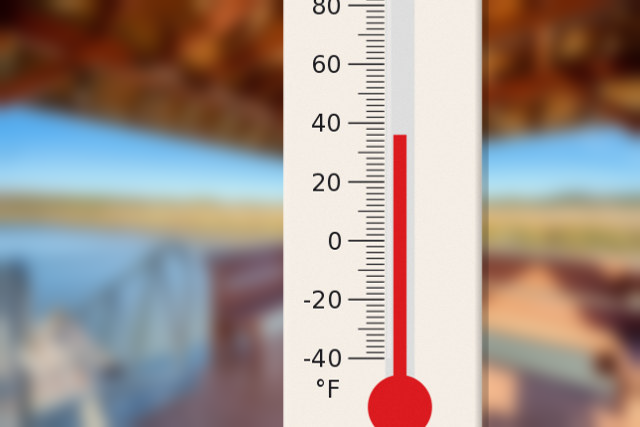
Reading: 36°F
